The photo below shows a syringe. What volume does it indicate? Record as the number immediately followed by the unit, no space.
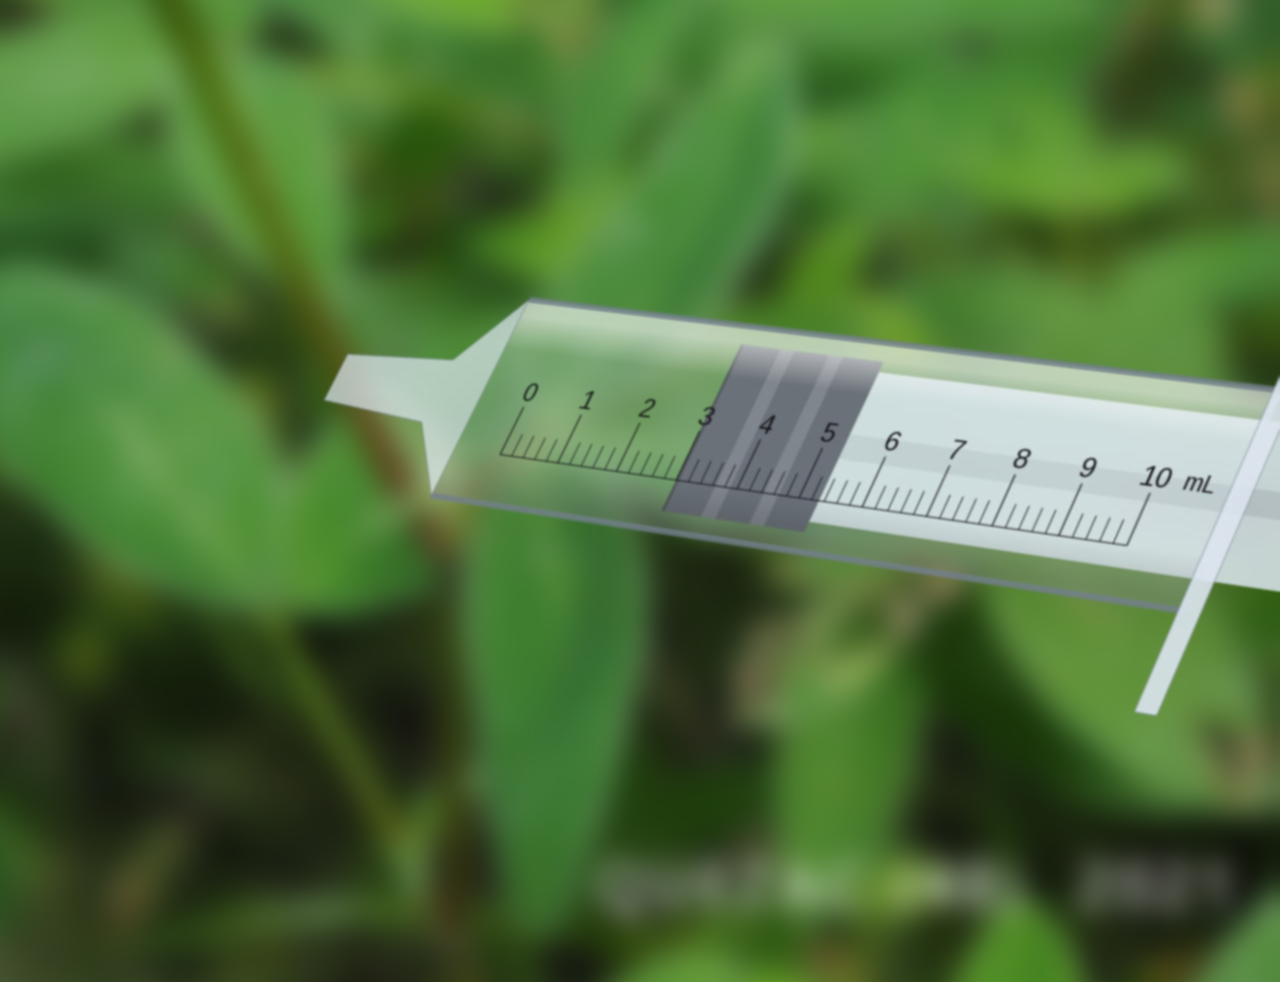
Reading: 3mL
